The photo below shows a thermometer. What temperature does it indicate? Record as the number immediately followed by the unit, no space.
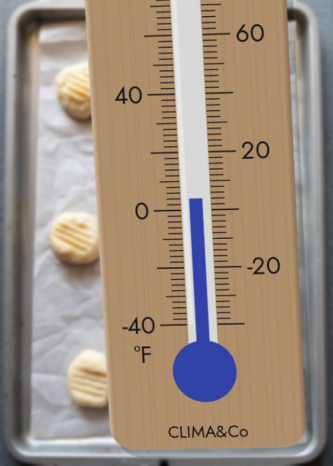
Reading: 4°F
